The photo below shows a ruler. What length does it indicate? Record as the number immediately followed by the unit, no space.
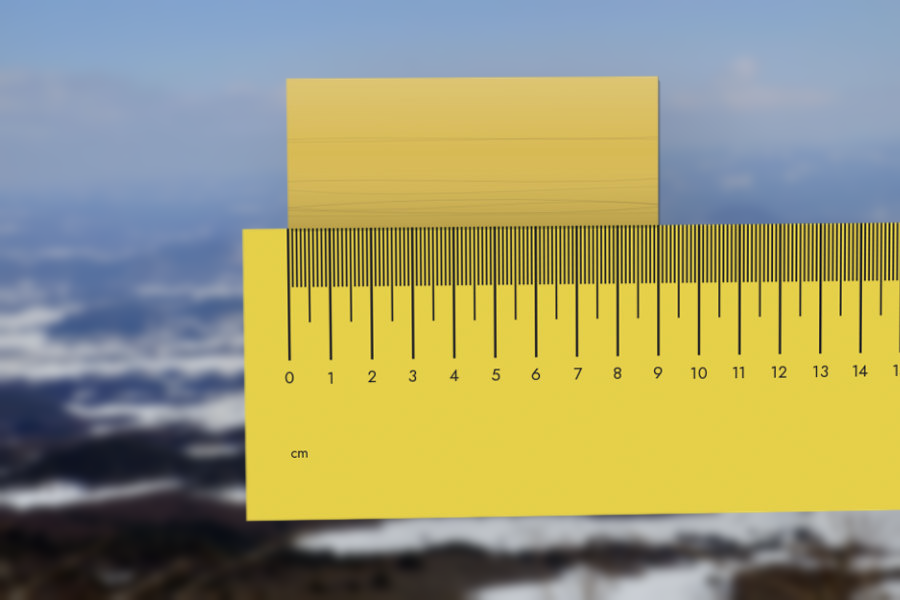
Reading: 9cm
